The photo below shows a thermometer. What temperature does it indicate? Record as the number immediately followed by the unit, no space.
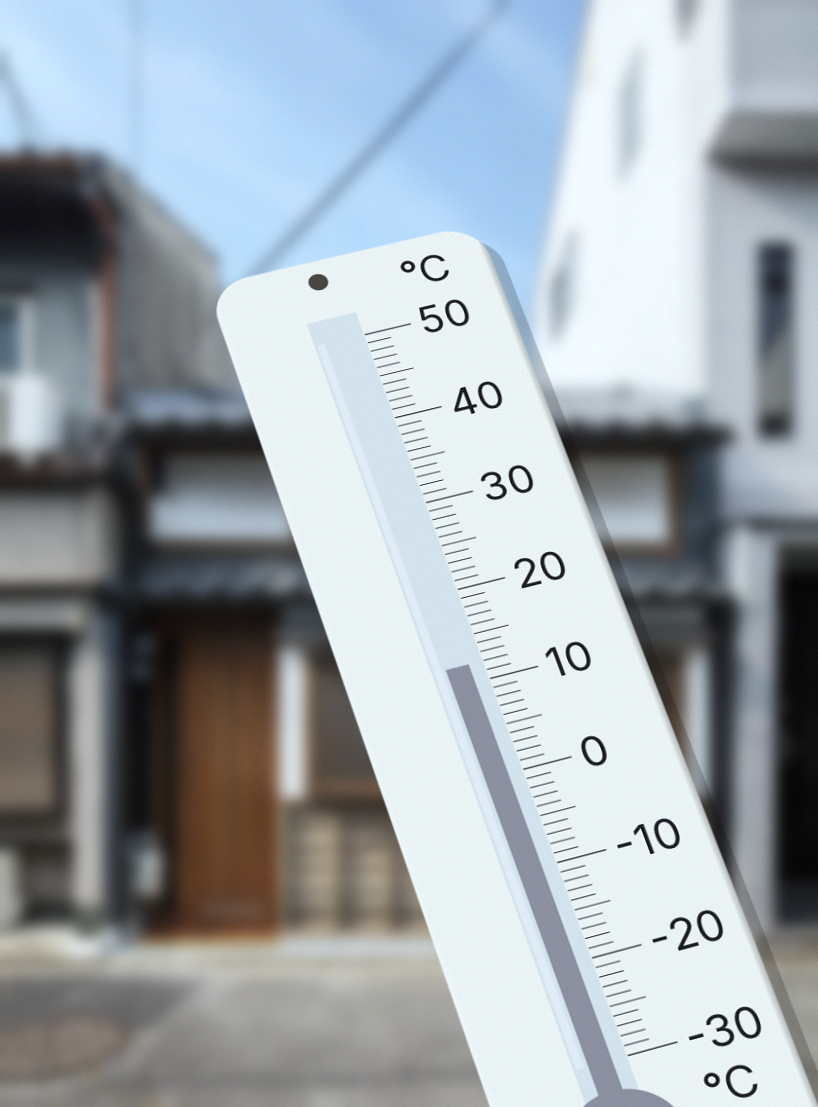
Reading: 12°C
